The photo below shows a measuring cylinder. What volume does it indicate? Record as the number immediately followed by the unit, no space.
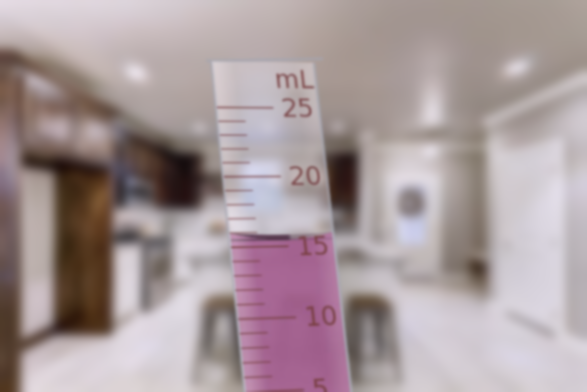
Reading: 15.5mL
